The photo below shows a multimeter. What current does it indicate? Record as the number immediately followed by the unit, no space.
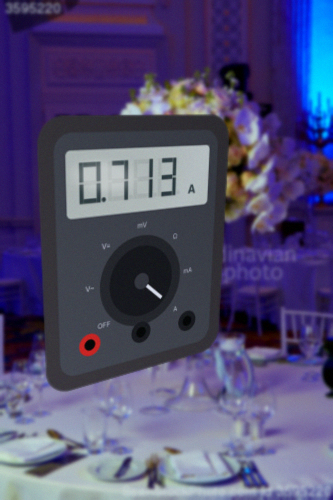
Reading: 0.713A
